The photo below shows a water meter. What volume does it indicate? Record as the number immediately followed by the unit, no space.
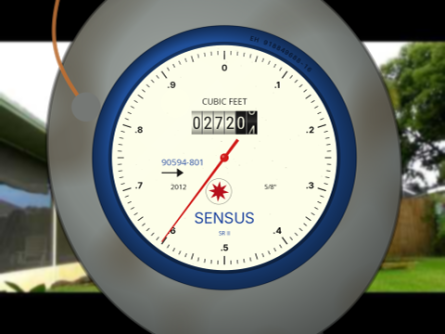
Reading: 27203.60ft³
